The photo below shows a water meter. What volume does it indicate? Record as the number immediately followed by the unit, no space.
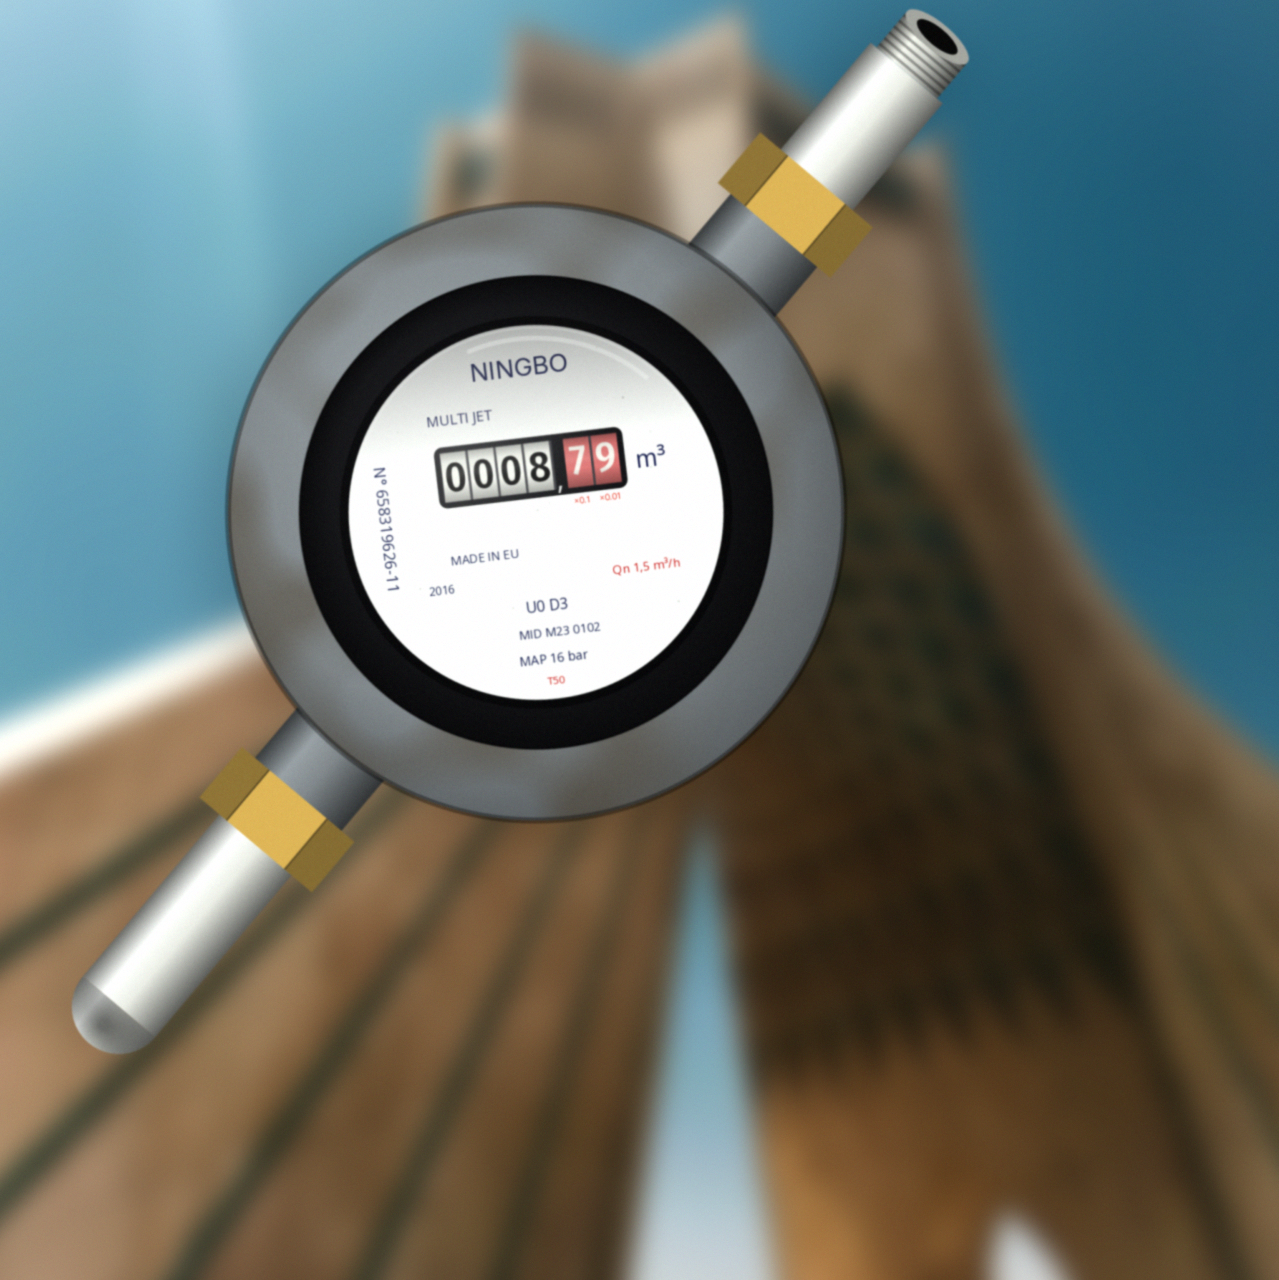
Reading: 8.79m³
